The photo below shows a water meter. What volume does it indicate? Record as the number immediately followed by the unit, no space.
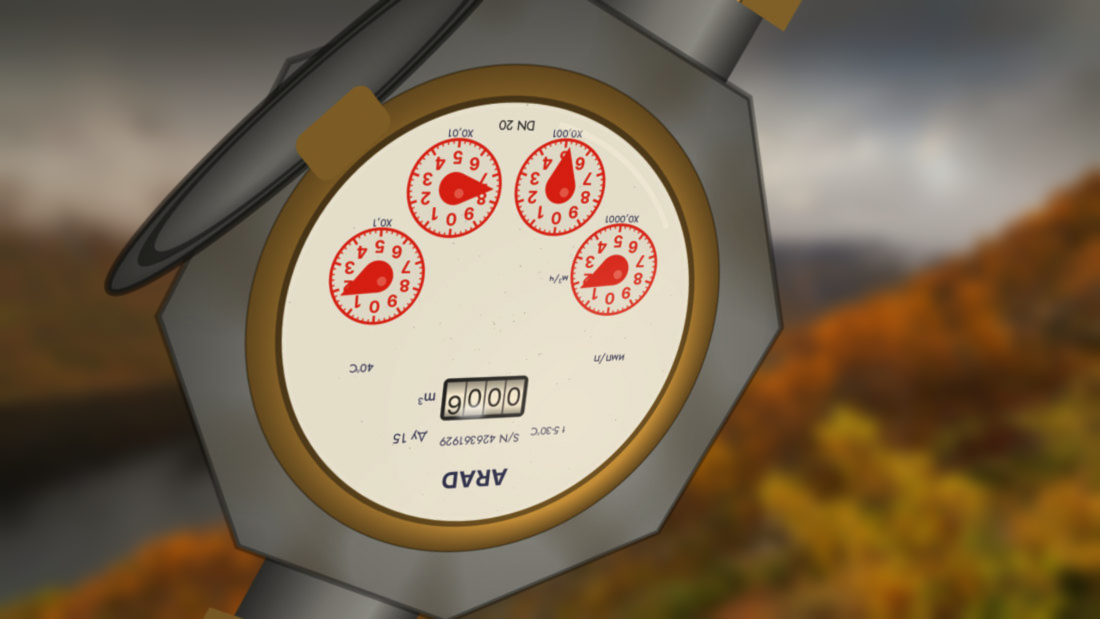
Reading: 6.1751m³
